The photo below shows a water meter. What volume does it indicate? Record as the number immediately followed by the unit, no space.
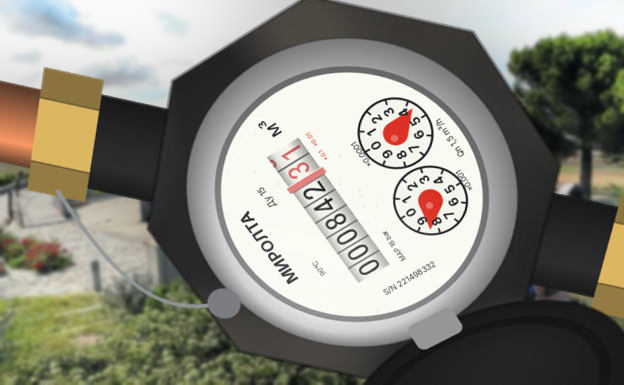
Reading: 842.3084m³
